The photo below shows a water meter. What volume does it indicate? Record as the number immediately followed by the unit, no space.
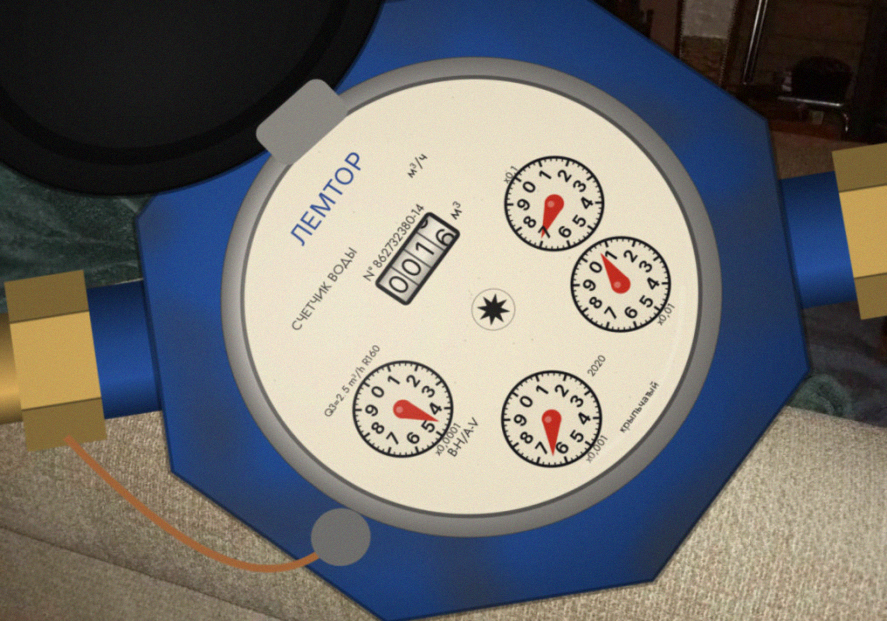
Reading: 15.7064m³
